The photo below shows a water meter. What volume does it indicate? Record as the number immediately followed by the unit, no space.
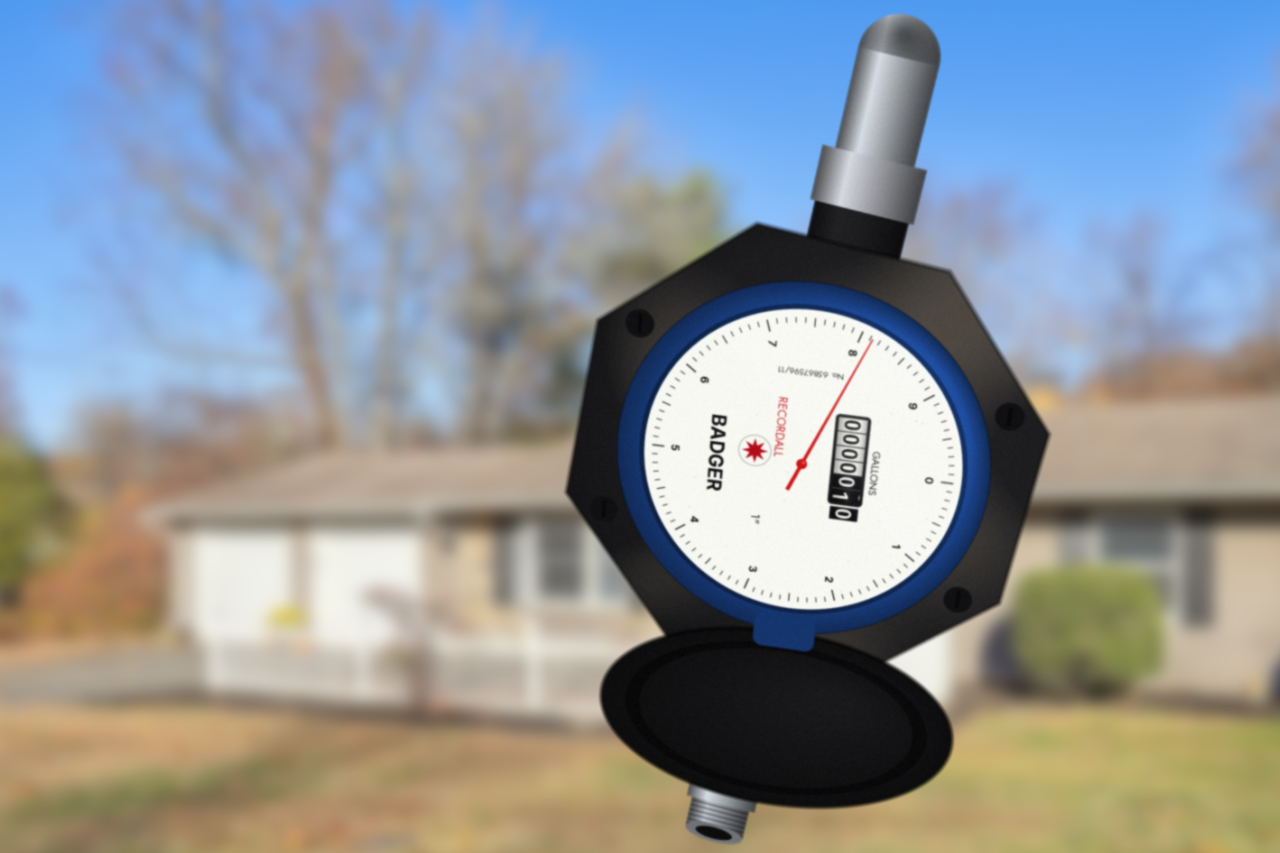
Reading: 8.1gal
